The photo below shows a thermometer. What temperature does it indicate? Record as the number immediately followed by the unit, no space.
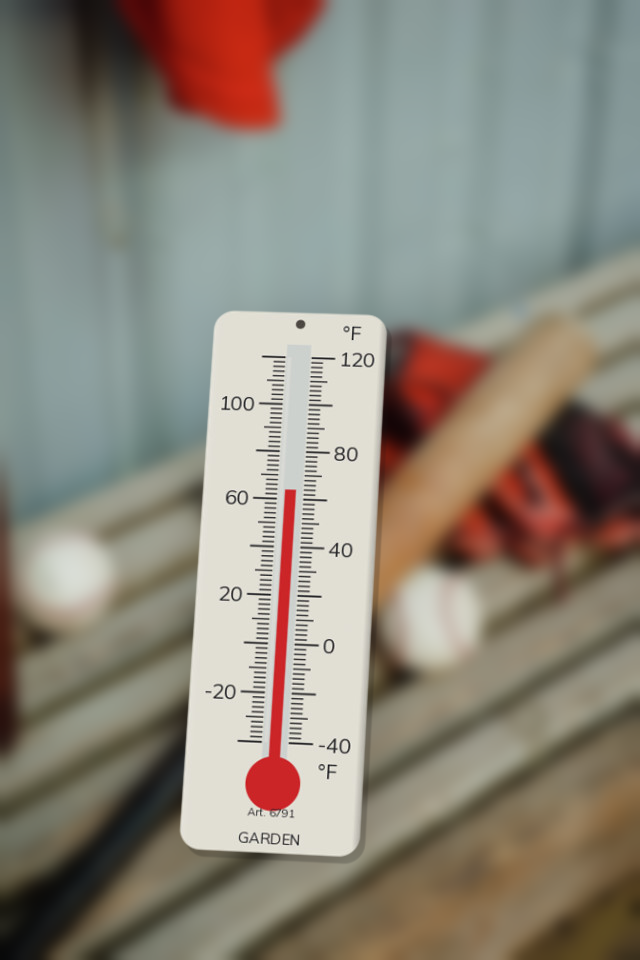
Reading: 64°F
